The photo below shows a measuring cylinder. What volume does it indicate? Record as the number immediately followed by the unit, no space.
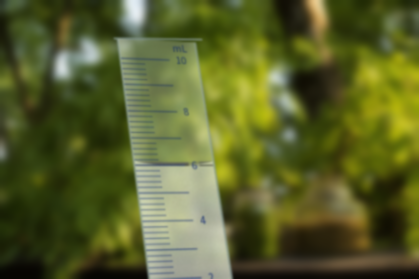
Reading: 6mL
